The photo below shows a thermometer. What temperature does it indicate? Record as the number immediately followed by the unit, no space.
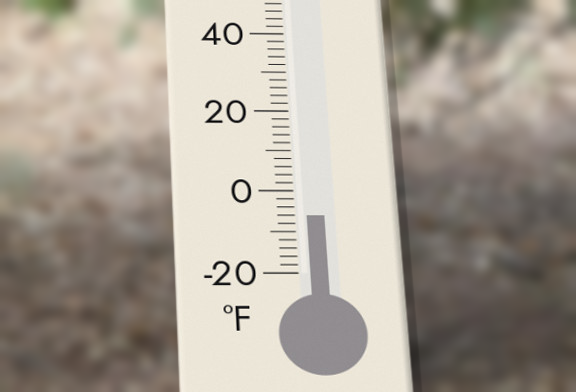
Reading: -6°F
